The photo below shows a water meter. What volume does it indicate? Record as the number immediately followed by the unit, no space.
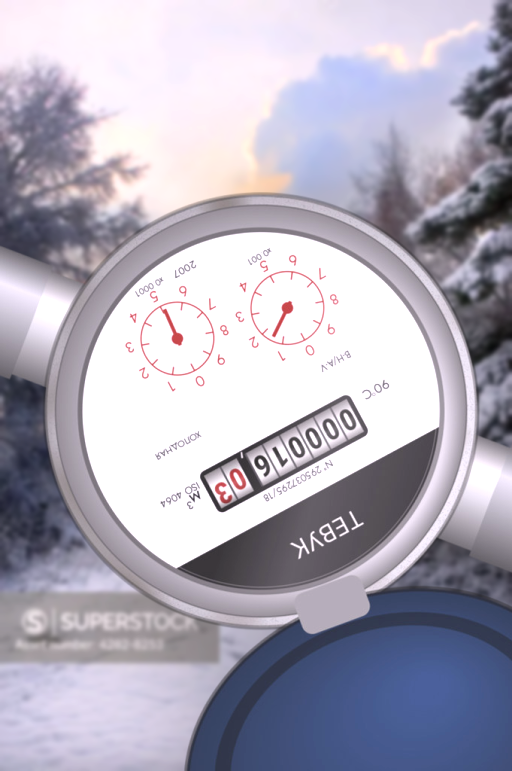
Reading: 16.0315m³
